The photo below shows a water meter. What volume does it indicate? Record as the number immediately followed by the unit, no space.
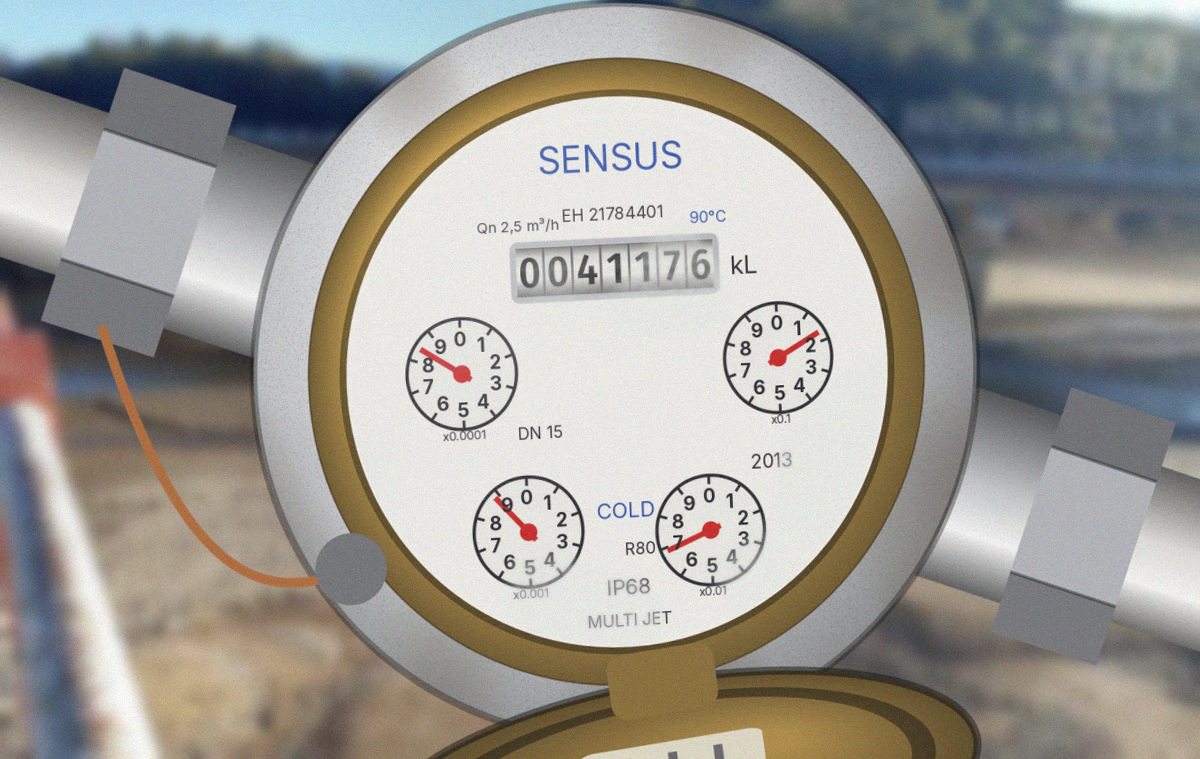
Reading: 41176.1688kL
